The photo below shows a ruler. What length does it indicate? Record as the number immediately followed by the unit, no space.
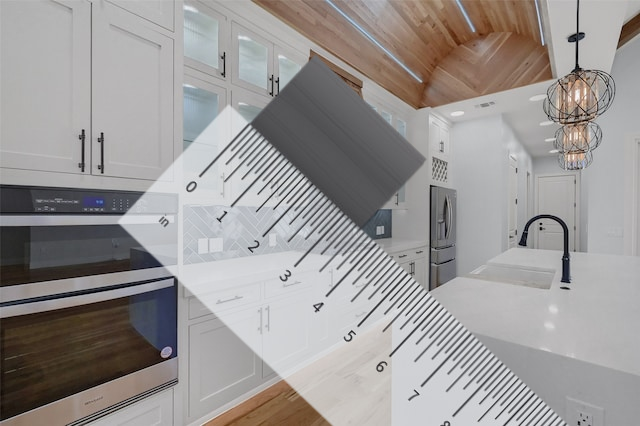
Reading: 3.5in
